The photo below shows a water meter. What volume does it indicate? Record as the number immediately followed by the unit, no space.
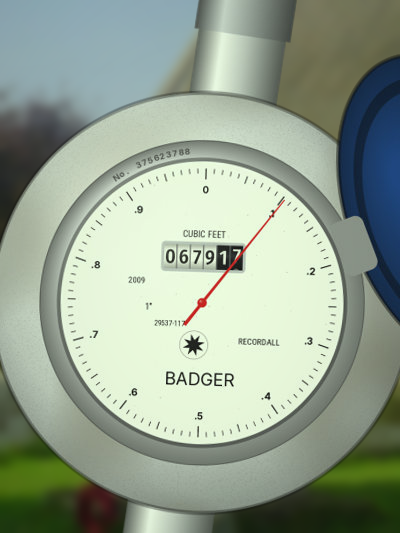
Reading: 67917.10ft³
